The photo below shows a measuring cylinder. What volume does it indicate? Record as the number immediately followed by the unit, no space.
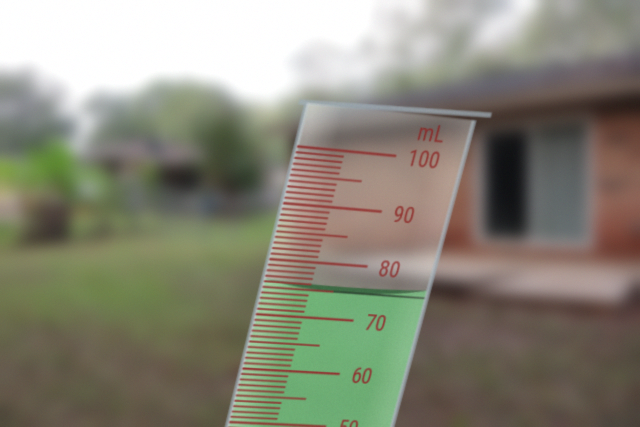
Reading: 75mL
